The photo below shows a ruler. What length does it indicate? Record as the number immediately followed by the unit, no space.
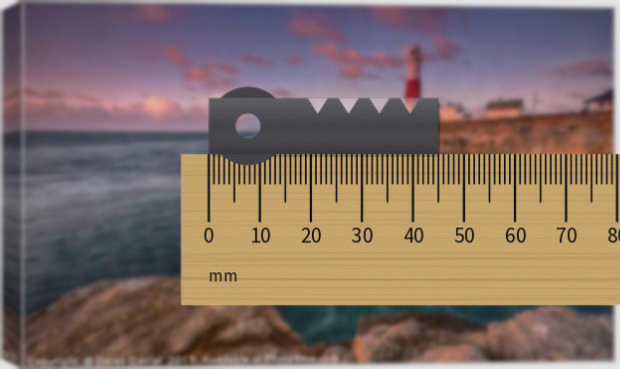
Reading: 45mm
